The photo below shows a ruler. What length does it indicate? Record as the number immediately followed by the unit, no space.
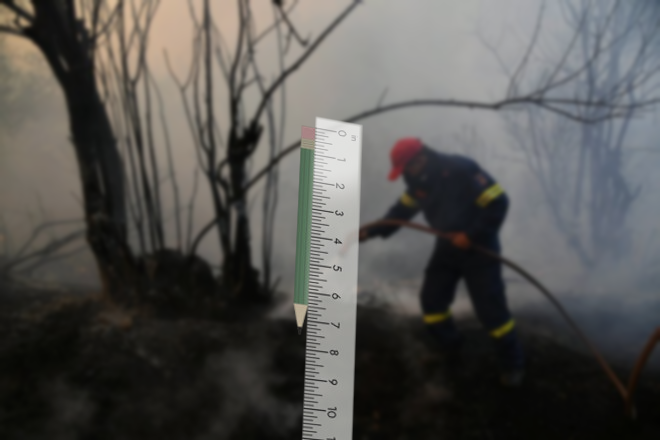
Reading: 7.5in
